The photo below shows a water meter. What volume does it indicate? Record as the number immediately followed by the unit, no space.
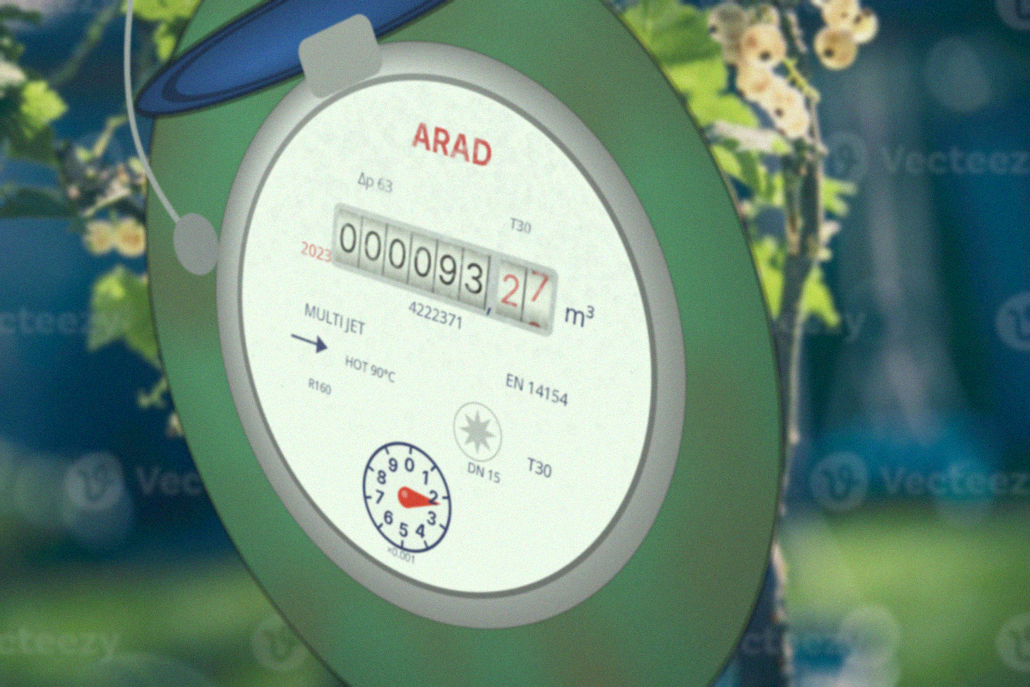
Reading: 93.272m³
